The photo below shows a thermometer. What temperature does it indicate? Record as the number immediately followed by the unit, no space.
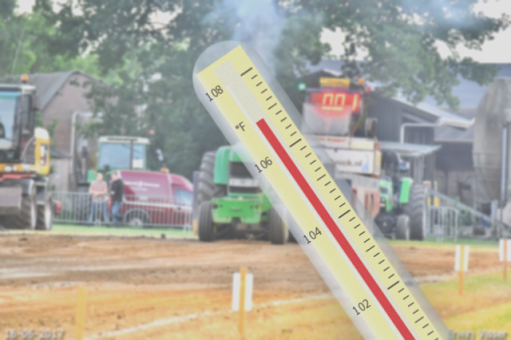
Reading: 106.9°F
